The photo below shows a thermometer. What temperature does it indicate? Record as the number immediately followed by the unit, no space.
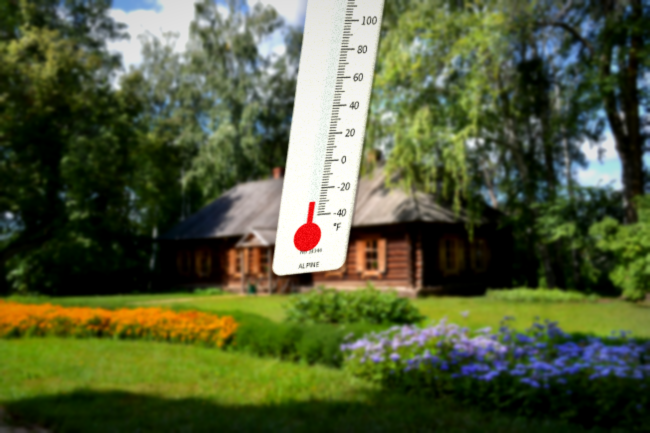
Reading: -30°F
